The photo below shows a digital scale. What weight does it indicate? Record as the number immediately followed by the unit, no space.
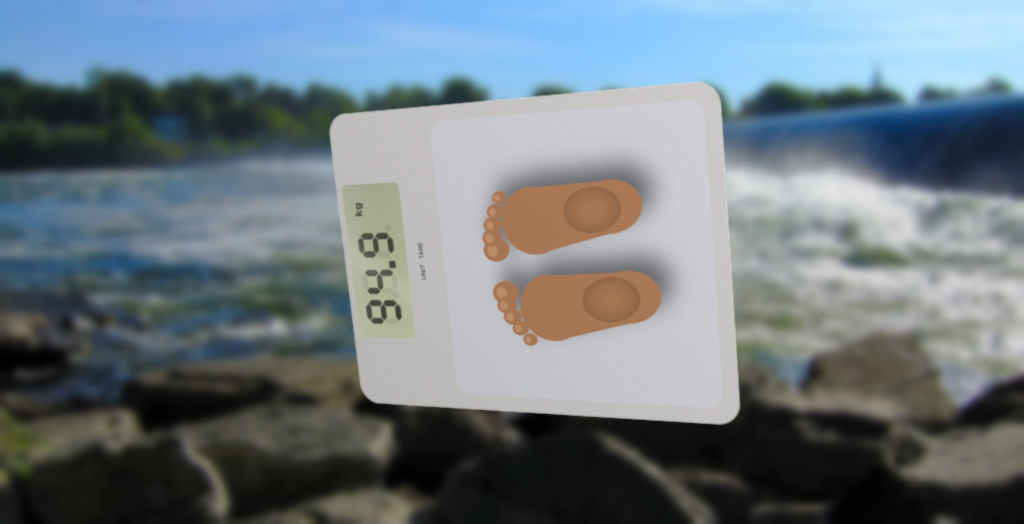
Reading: 94.9kg
